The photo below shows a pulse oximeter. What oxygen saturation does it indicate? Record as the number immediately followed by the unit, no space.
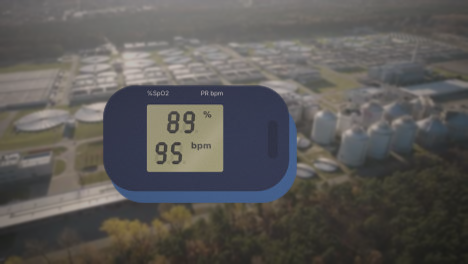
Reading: 89%
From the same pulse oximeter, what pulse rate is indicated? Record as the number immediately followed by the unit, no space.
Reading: 95bpm
